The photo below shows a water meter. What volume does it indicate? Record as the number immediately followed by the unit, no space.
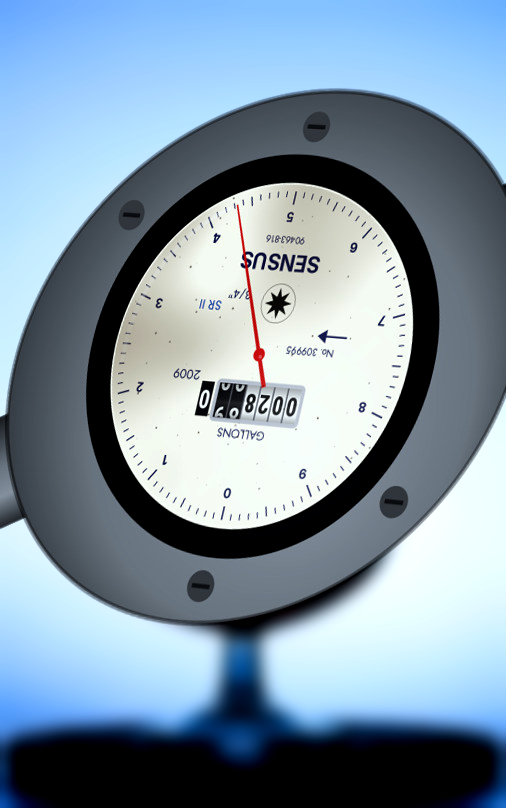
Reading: 28894.3gal
